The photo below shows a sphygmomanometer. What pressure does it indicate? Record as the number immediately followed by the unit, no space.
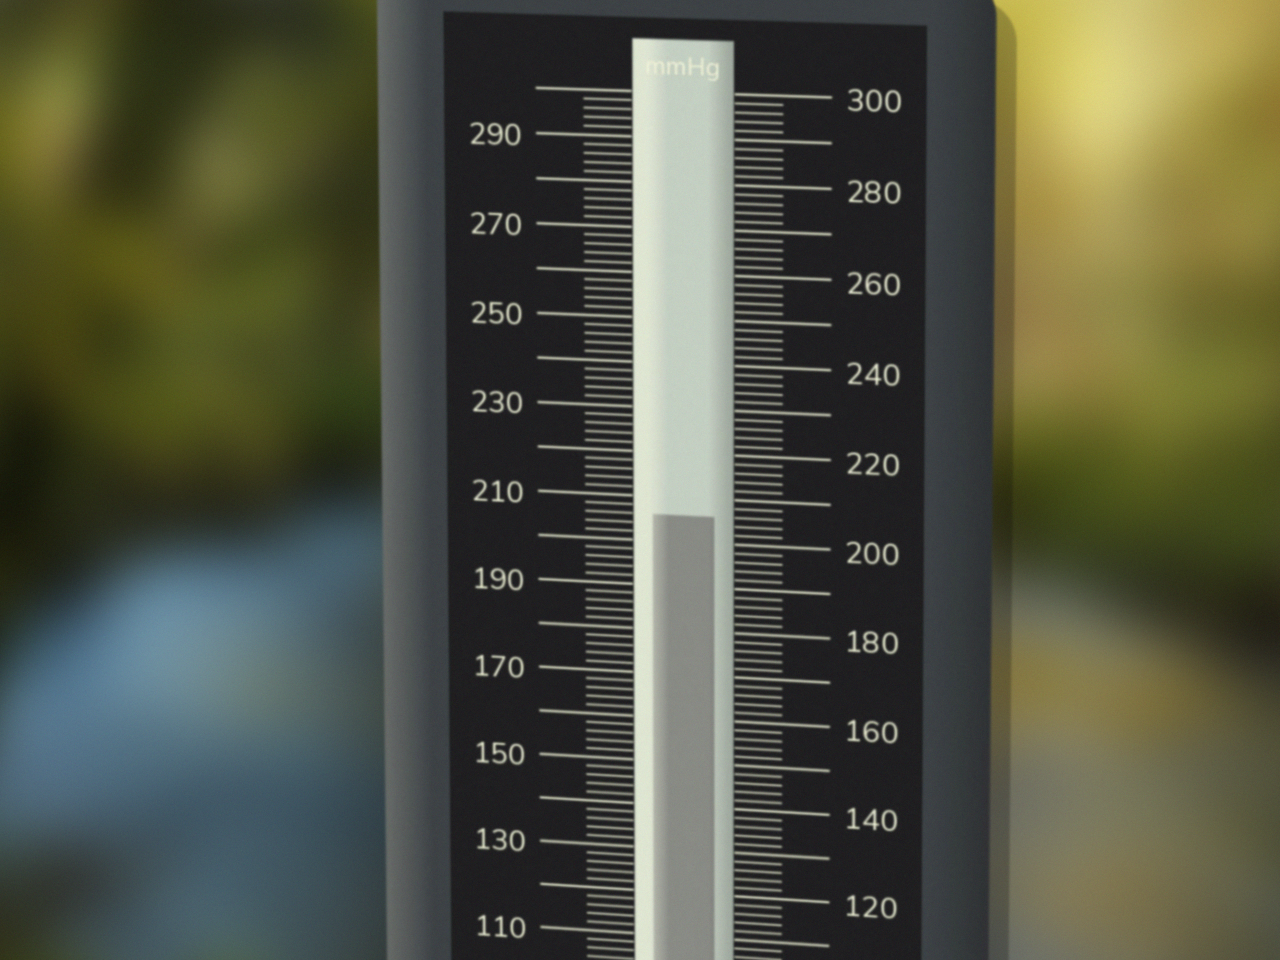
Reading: 206mmHg
